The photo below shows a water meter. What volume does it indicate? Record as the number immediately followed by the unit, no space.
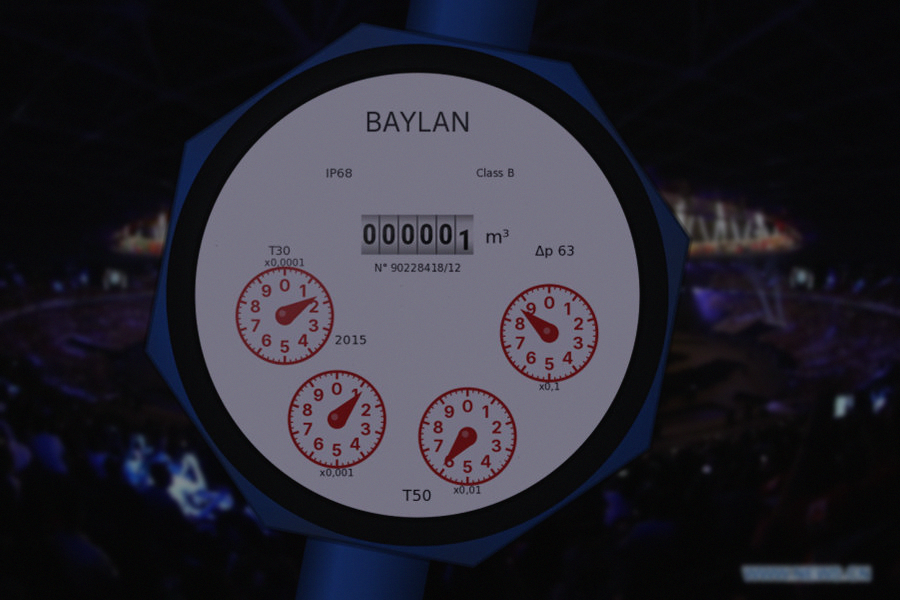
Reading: 0.8611m³
